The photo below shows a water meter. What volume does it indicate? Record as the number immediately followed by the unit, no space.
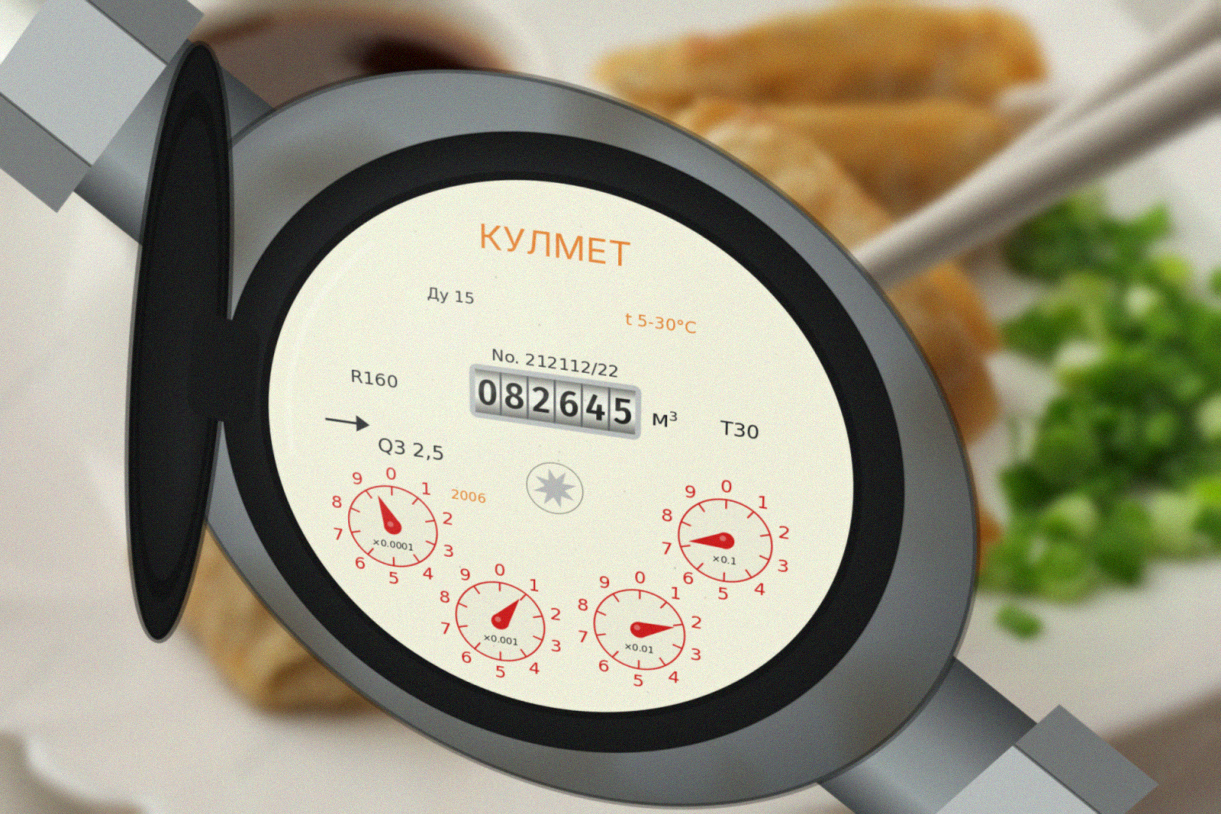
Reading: 82645.7209m³
